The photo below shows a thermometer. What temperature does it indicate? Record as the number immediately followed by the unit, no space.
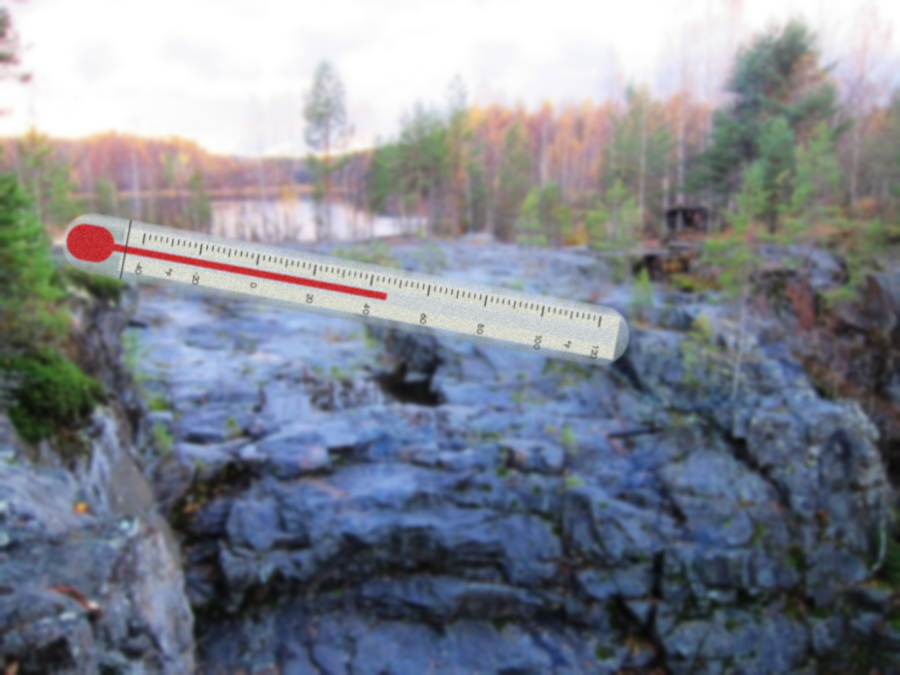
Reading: 46°F
